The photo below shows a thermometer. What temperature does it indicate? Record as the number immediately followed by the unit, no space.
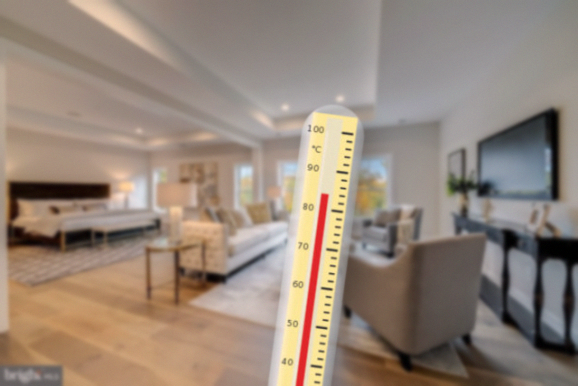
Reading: 84°C
